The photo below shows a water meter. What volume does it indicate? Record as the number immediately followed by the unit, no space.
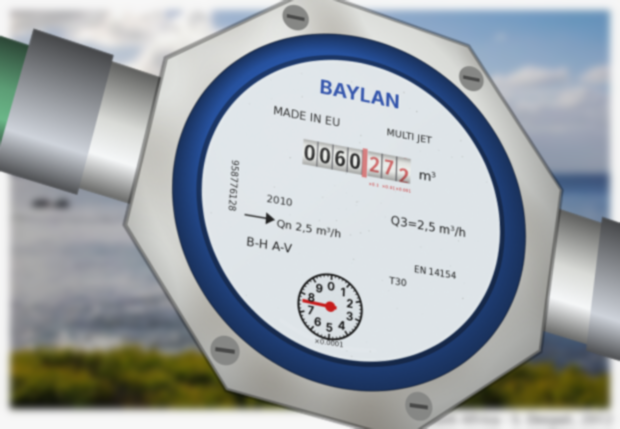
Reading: 60.2717m³
